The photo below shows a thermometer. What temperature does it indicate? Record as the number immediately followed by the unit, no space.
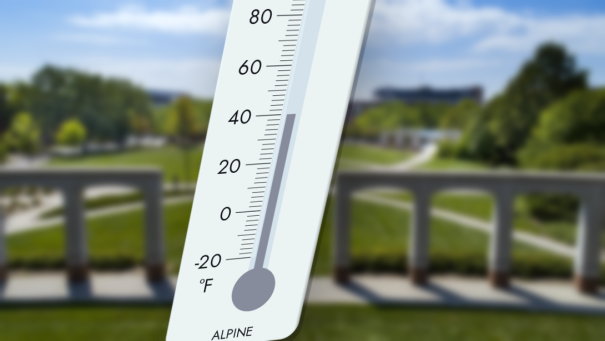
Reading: 40°F
